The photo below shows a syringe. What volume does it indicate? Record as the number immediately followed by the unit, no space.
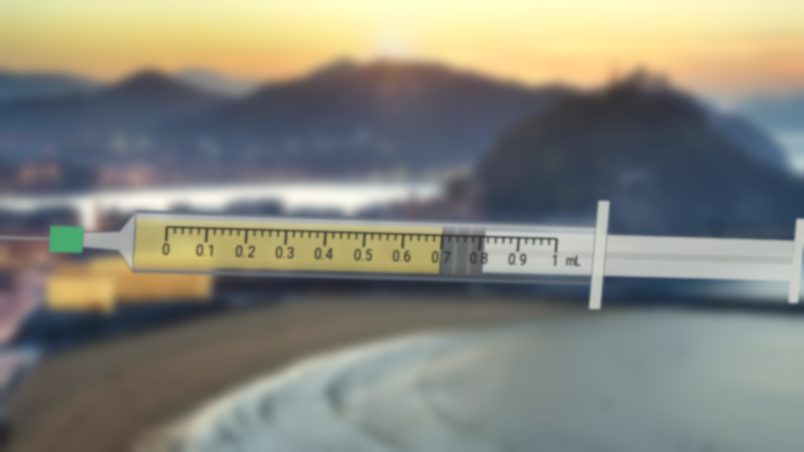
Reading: 0.7mL
